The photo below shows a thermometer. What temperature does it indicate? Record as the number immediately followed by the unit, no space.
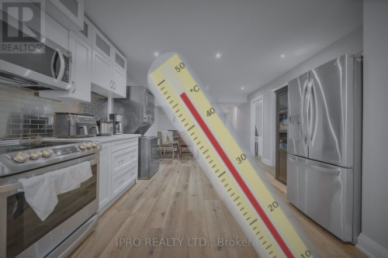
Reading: 46°C
